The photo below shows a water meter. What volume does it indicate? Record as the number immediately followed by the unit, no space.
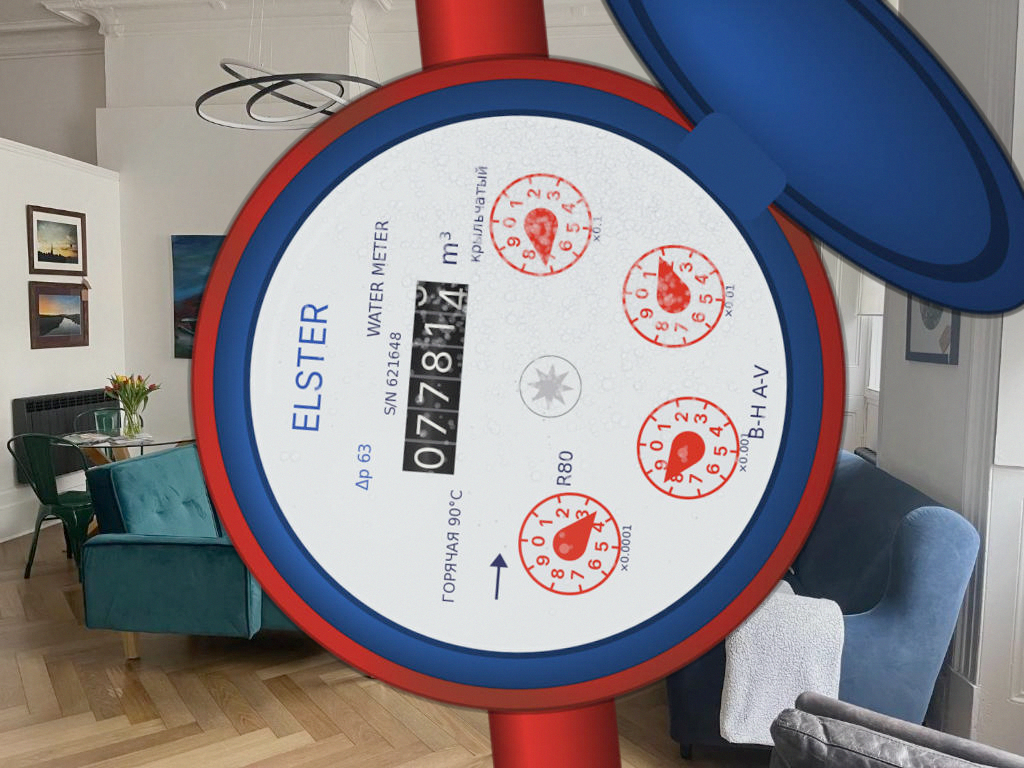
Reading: 77813.7183m³
